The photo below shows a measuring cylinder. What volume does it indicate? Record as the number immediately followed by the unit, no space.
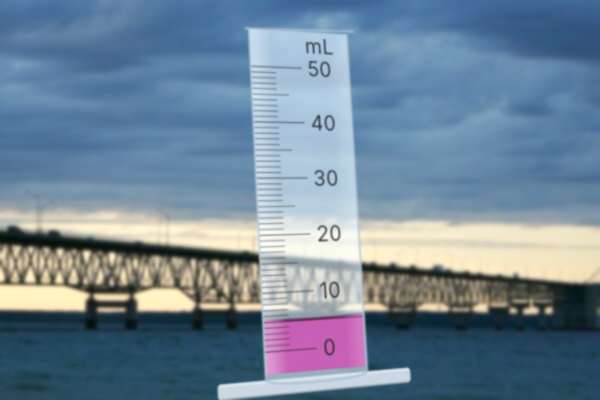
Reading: 5mL
